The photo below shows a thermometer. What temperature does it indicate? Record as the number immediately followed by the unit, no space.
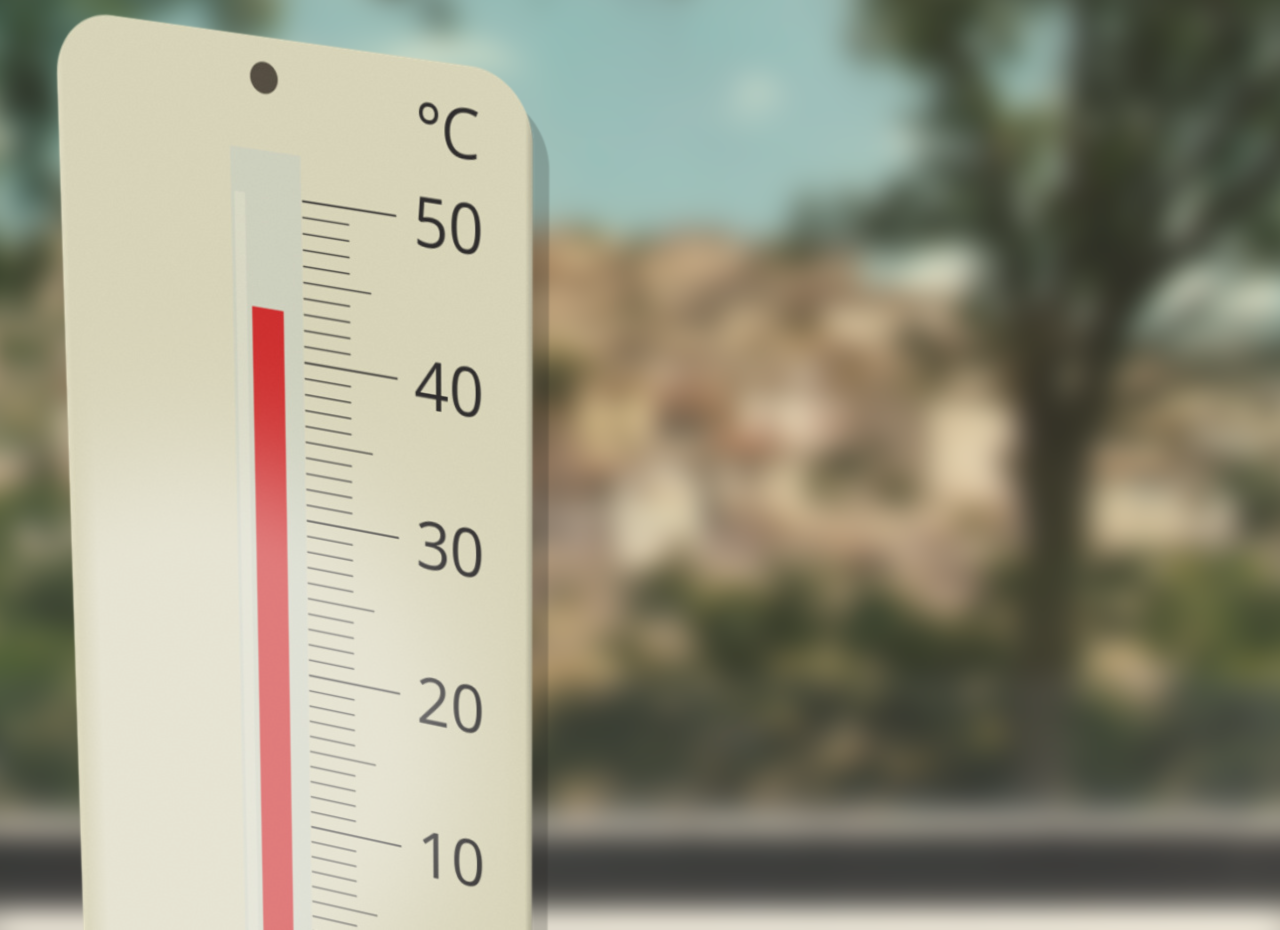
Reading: 43°C
